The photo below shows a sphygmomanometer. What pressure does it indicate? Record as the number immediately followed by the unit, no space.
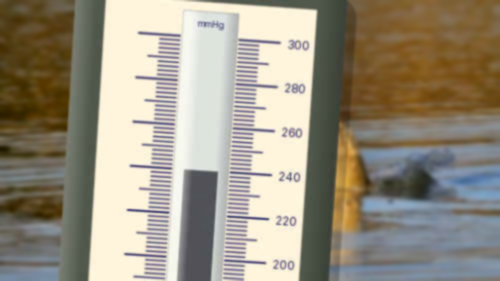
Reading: 240mmHg
